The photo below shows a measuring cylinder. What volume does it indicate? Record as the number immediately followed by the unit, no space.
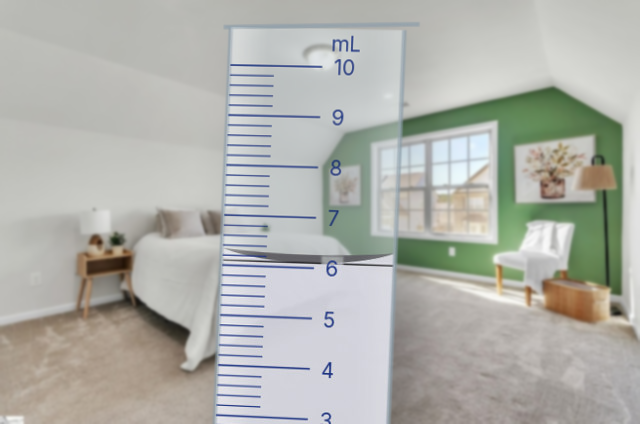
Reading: 6.1mL
